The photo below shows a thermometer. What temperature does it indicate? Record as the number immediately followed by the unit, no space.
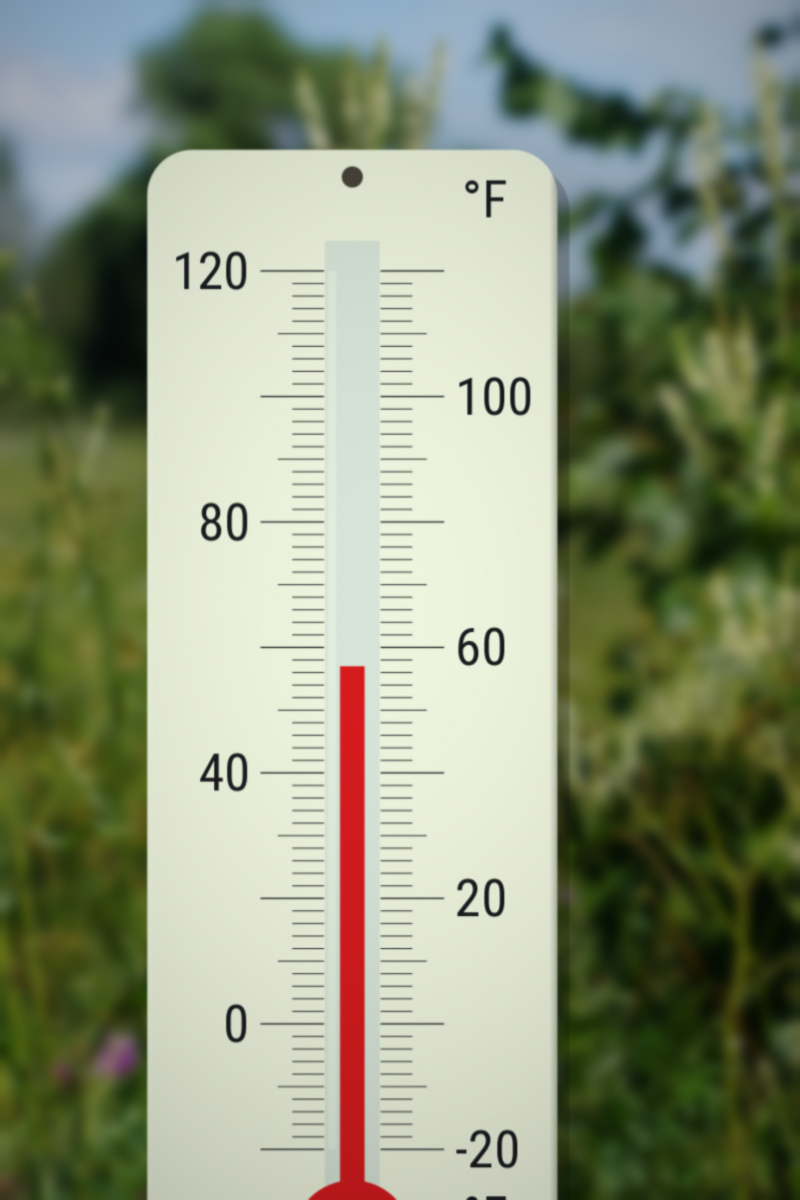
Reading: 57°F
